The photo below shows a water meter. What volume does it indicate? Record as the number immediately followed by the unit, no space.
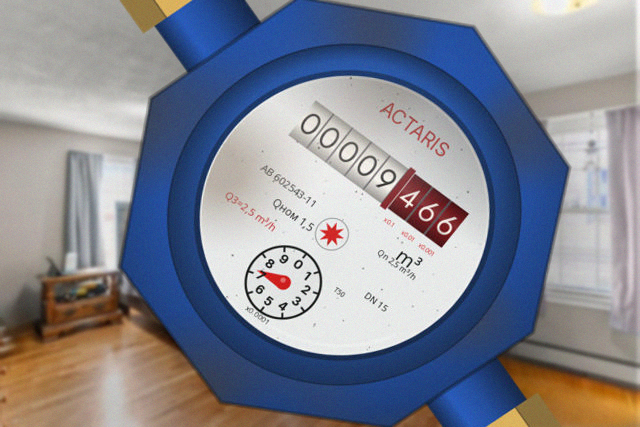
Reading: 9.4667m³
